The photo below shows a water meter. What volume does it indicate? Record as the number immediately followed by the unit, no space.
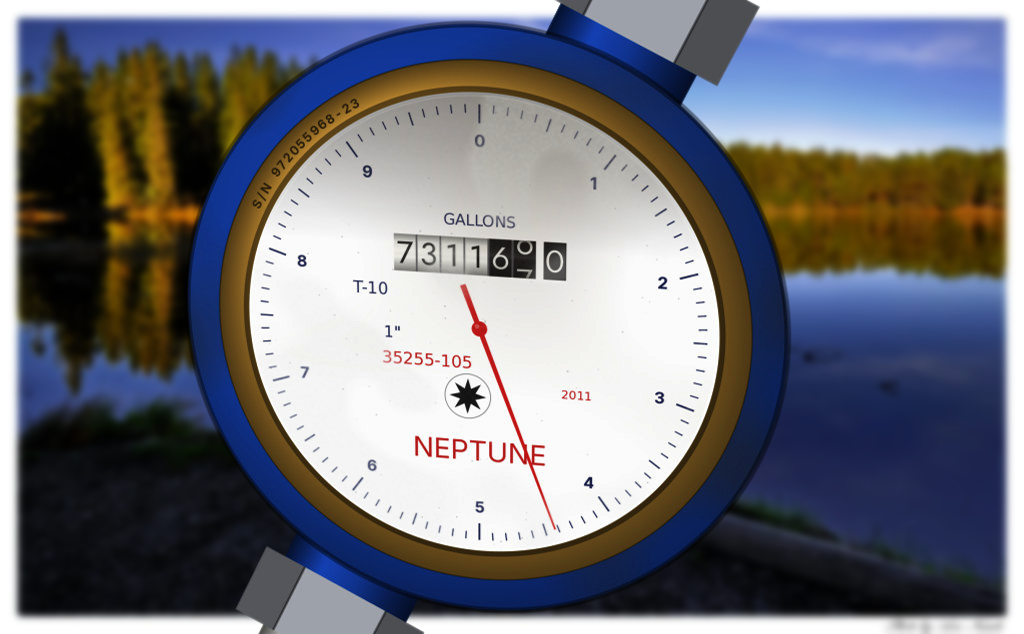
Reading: 7311664.4gal
